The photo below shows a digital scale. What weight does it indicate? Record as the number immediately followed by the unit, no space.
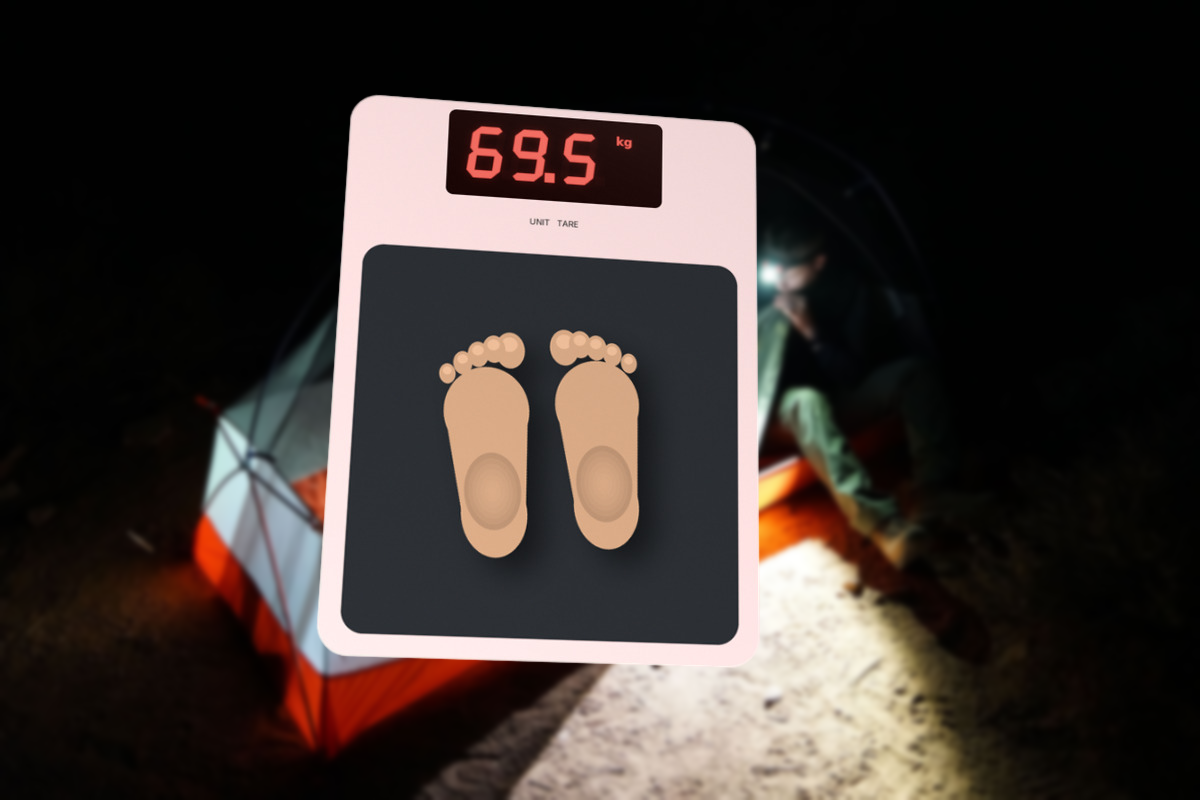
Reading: 69.5kg
